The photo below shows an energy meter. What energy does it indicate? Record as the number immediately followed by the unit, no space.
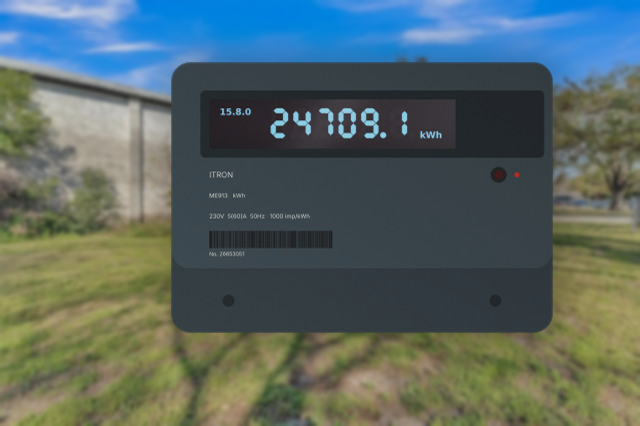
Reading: 24709.1kWh
